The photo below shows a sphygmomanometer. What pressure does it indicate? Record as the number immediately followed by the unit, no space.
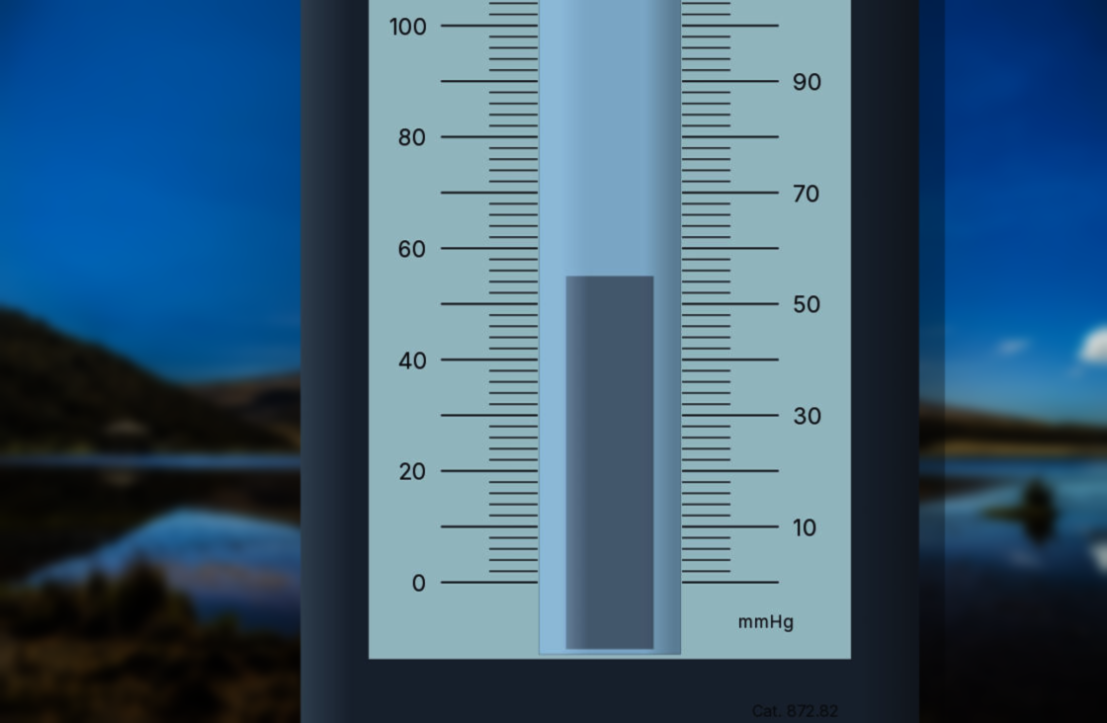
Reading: 55mmHg
